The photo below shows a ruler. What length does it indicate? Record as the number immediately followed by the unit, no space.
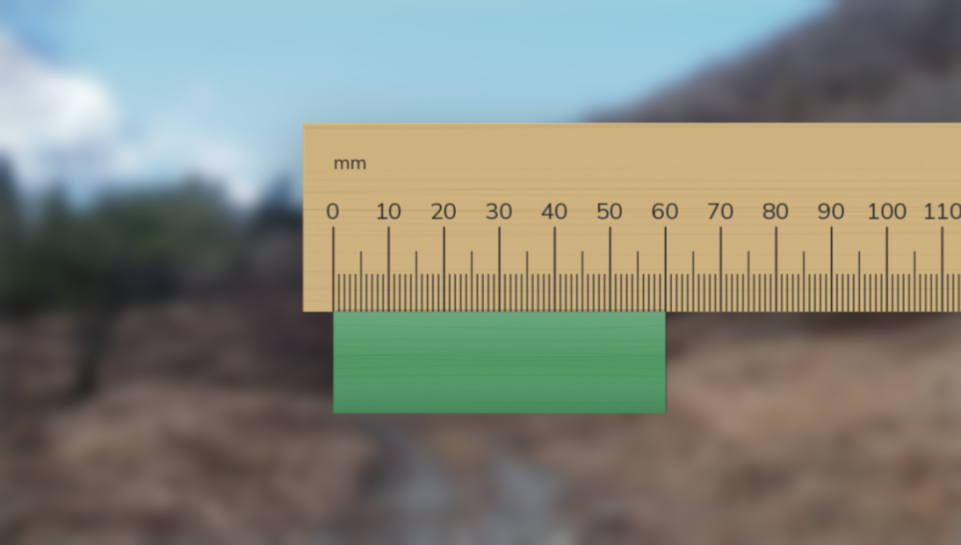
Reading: 60mm
